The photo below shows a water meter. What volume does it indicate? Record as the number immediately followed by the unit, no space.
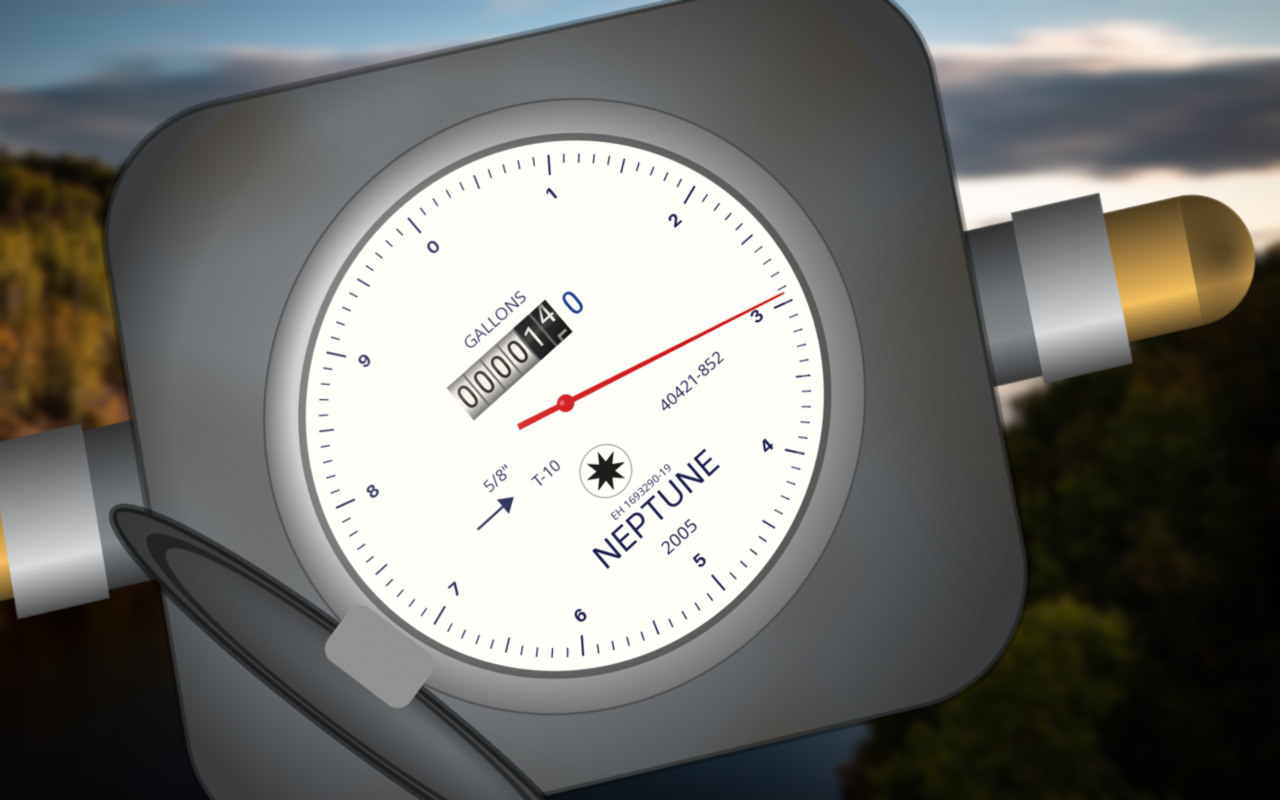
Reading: 142.9gal
